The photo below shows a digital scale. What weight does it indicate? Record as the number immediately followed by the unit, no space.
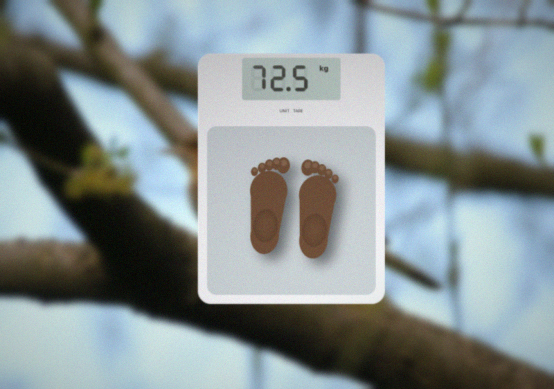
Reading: 72.5kg
